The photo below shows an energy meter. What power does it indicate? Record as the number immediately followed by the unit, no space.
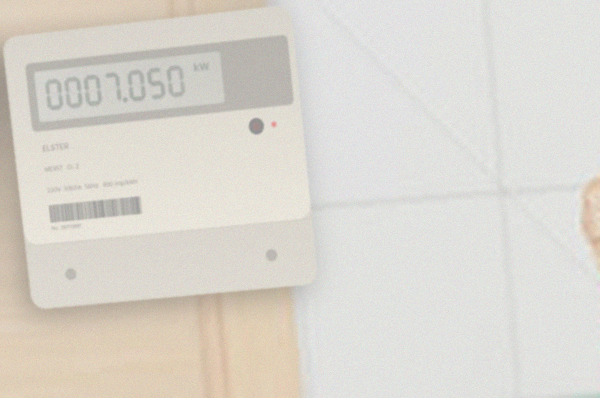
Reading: 7.050kW
